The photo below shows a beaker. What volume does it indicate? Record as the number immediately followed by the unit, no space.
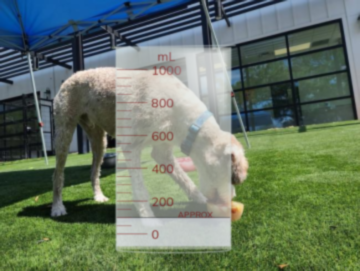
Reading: 100mL
